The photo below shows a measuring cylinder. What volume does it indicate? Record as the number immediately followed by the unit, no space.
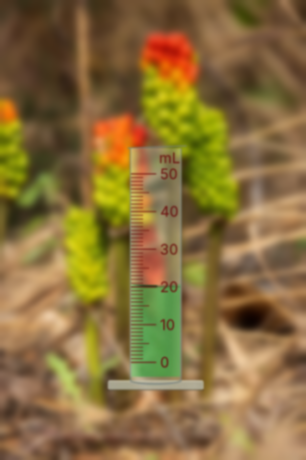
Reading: 20mL
